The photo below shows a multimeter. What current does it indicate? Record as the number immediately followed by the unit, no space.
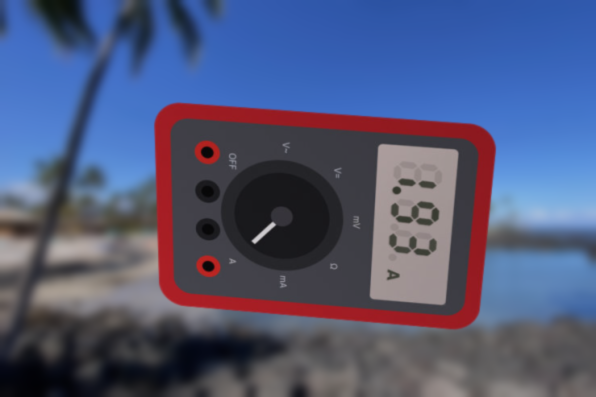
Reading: 1.93A
